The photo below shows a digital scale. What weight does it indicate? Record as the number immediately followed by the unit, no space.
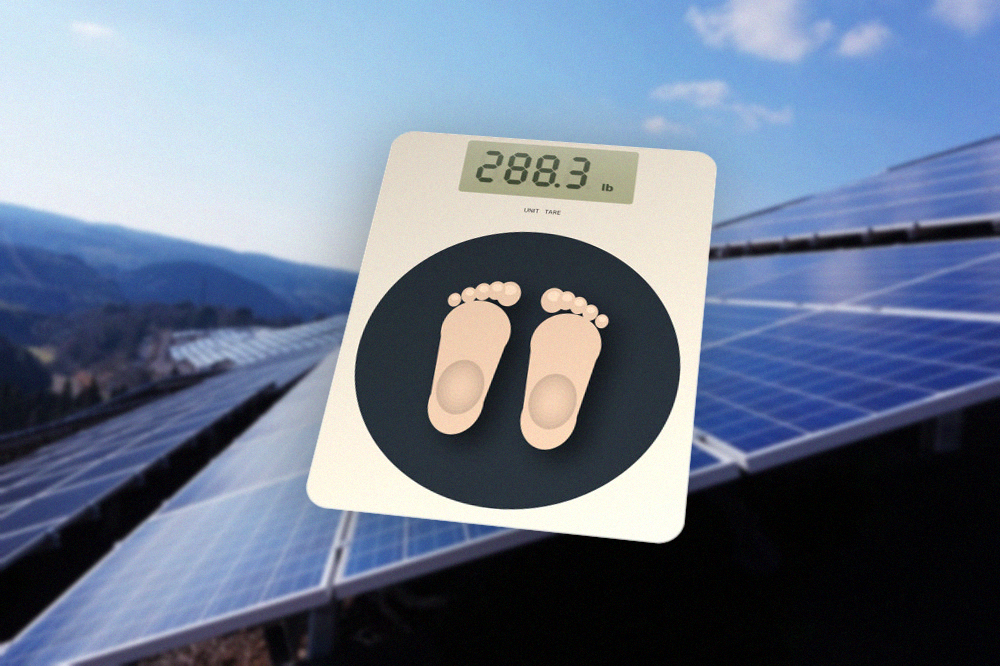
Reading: 288.3lb
